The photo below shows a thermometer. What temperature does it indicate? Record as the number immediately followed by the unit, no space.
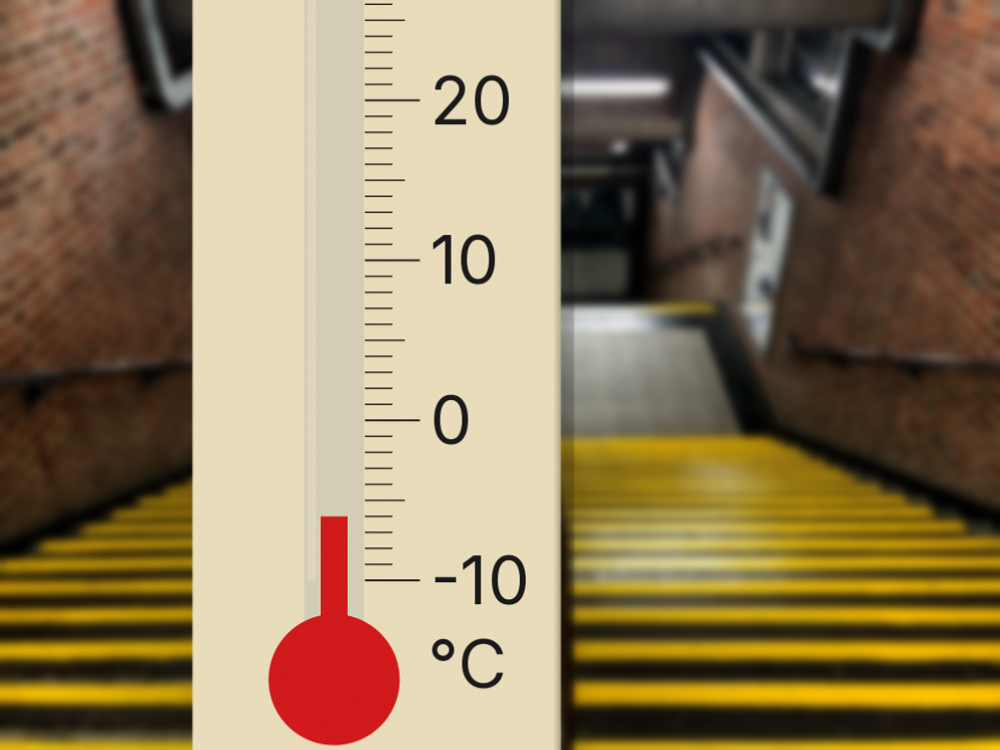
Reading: -6°C
